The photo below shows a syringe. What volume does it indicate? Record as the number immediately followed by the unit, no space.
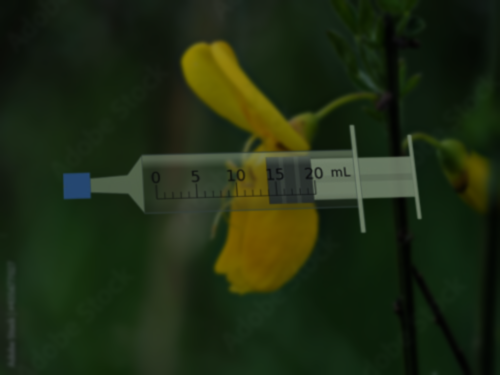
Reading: 14mL
